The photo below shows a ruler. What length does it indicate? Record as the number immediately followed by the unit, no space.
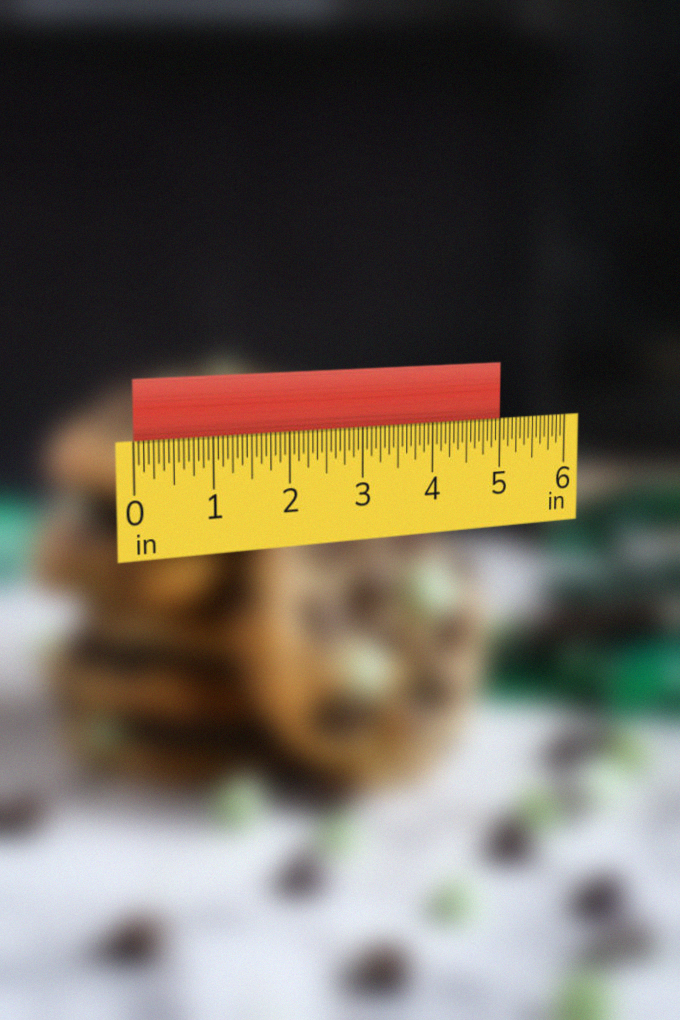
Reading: 5in
